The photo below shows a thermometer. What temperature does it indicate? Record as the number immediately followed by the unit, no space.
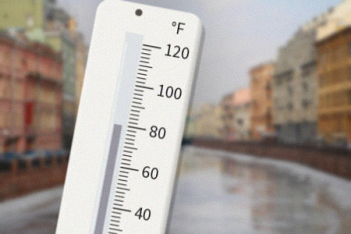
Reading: 80°F
